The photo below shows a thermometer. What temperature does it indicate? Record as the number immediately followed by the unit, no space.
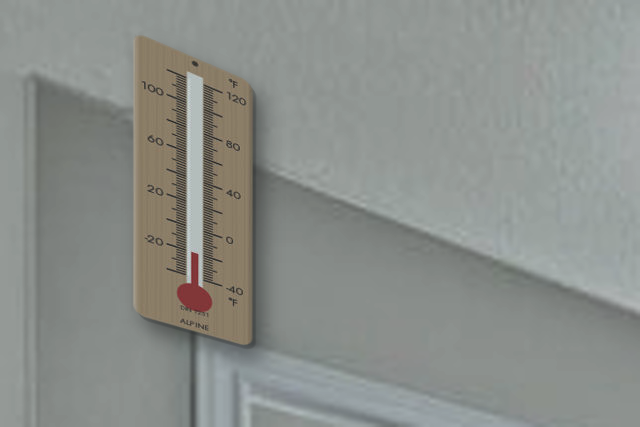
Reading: -20°F
